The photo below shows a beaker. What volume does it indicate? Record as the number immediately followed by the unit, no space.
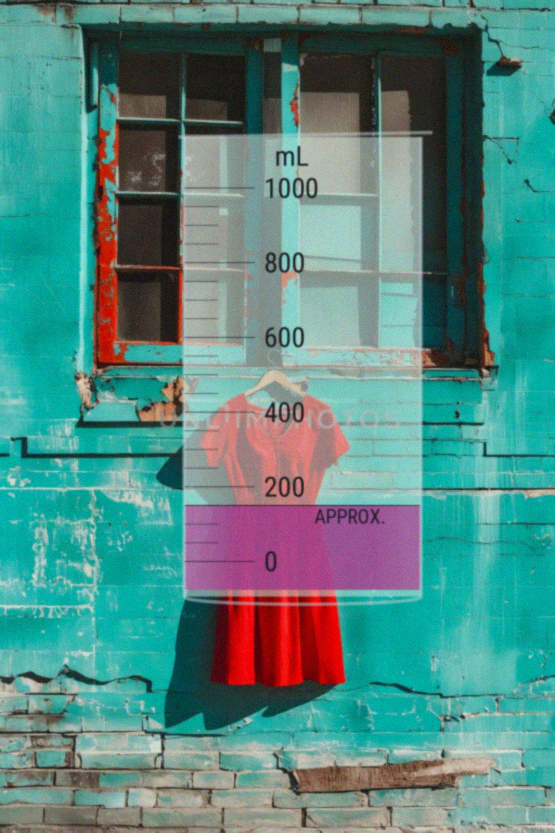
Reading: 150mL
